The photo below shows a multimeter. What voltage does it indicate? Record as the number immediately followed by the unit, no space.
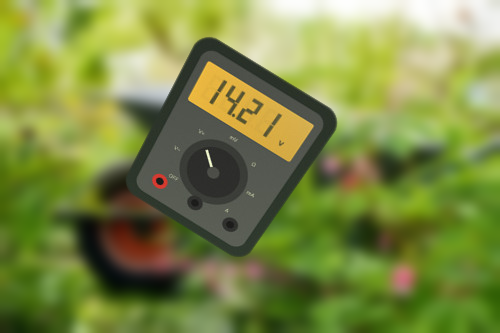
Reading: 14.21V
